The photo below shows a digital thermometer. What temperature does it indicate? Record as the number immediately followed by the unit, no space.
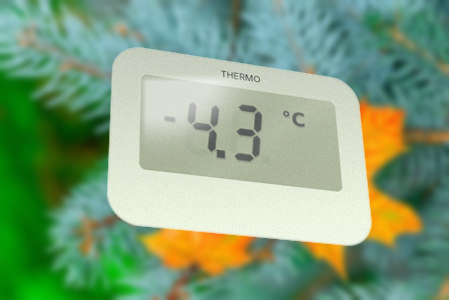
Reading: -4.3°C
